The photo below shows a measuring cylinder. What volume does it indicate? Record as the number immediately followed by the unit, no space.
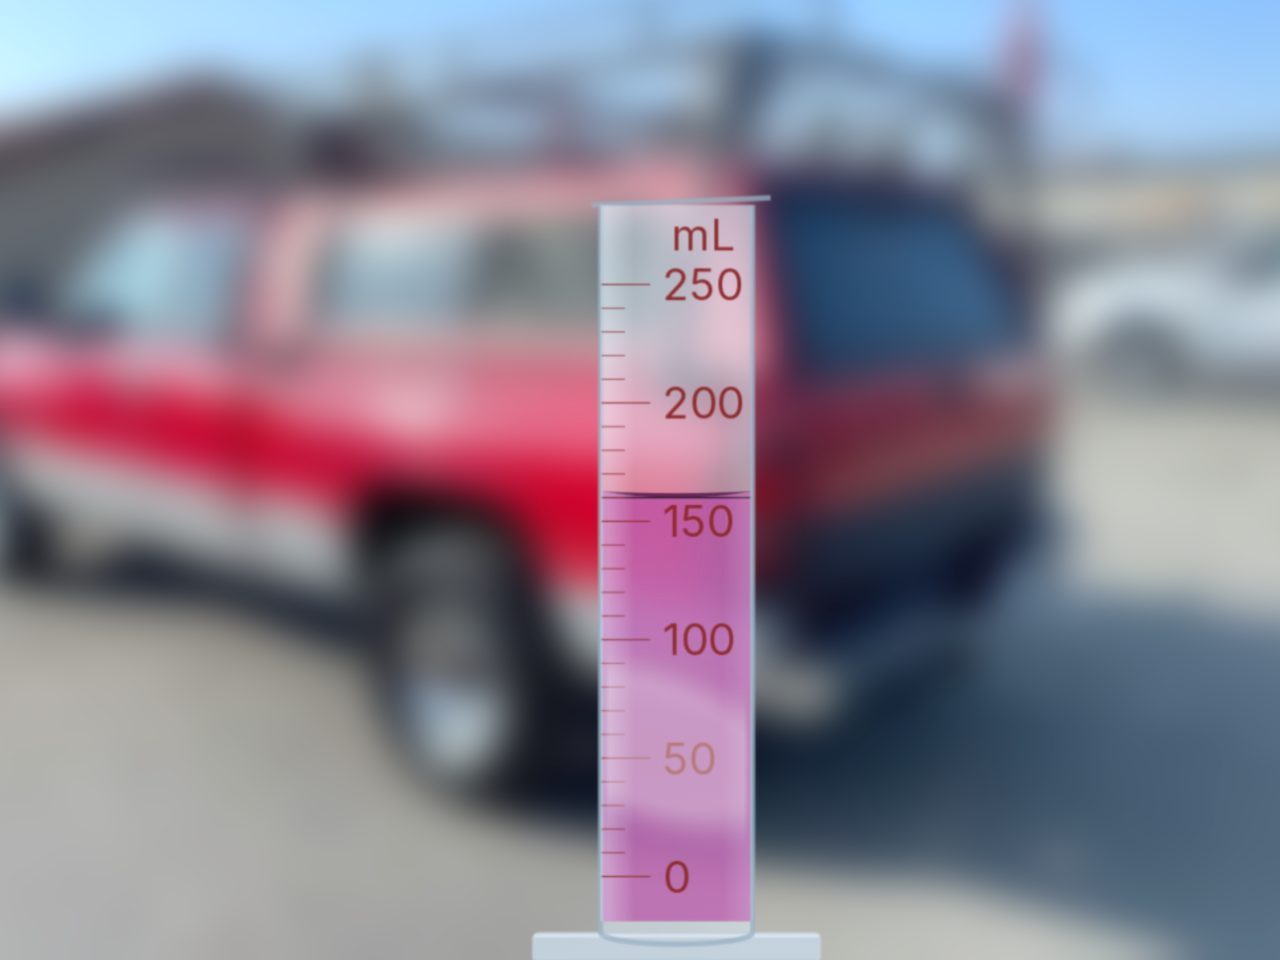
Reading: 160mL
